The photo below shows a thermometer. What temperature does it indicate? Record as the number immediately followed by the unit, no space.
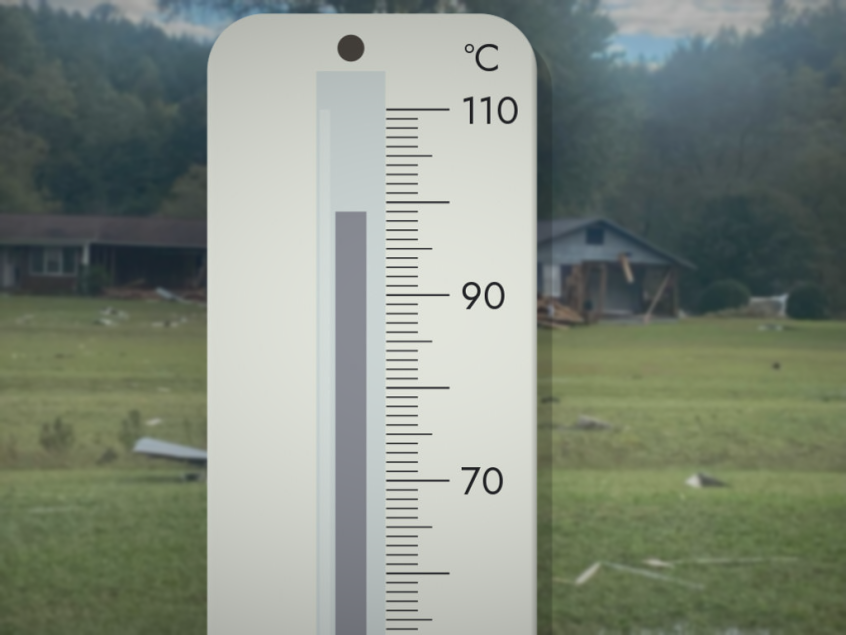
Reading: 99°C
